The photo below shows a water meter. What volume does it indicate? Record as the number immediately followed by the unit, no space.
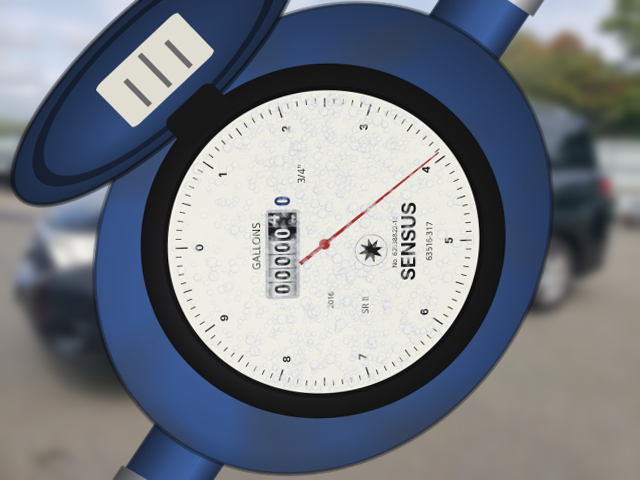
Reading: 43.9gal
